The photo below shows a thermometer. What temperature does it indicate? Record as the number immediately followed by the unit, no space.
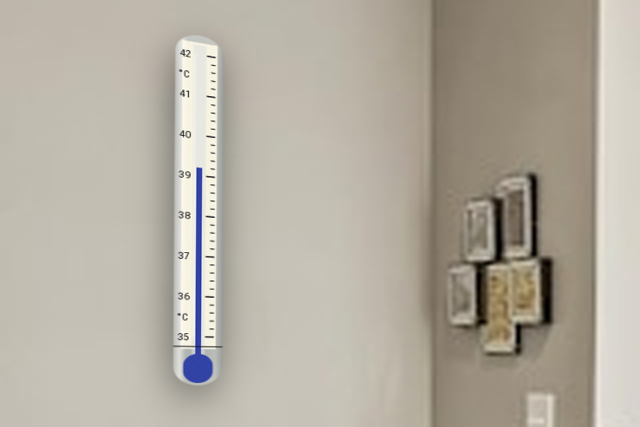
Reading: 39.2°C
